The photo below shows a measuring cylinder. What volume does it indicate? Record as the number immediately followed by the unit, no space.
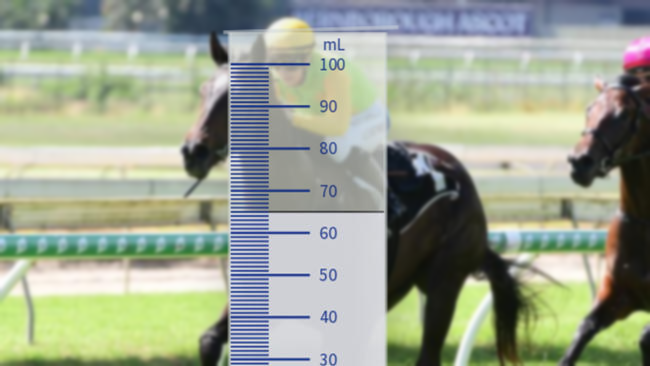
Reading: 65mL
